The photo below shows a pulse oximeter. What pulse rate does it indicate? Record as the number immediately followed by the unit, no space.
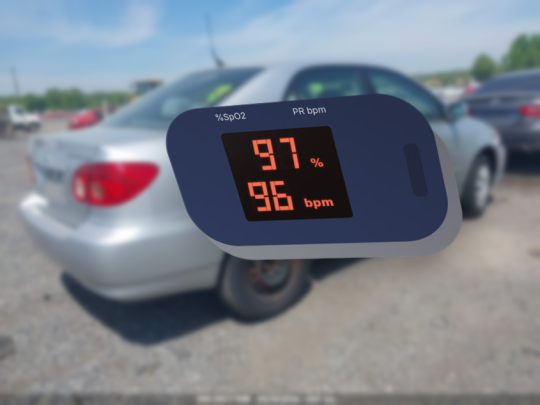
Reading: 96bpm
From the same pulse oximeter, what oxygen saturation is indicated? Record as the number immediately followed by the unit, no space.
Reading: 97%
